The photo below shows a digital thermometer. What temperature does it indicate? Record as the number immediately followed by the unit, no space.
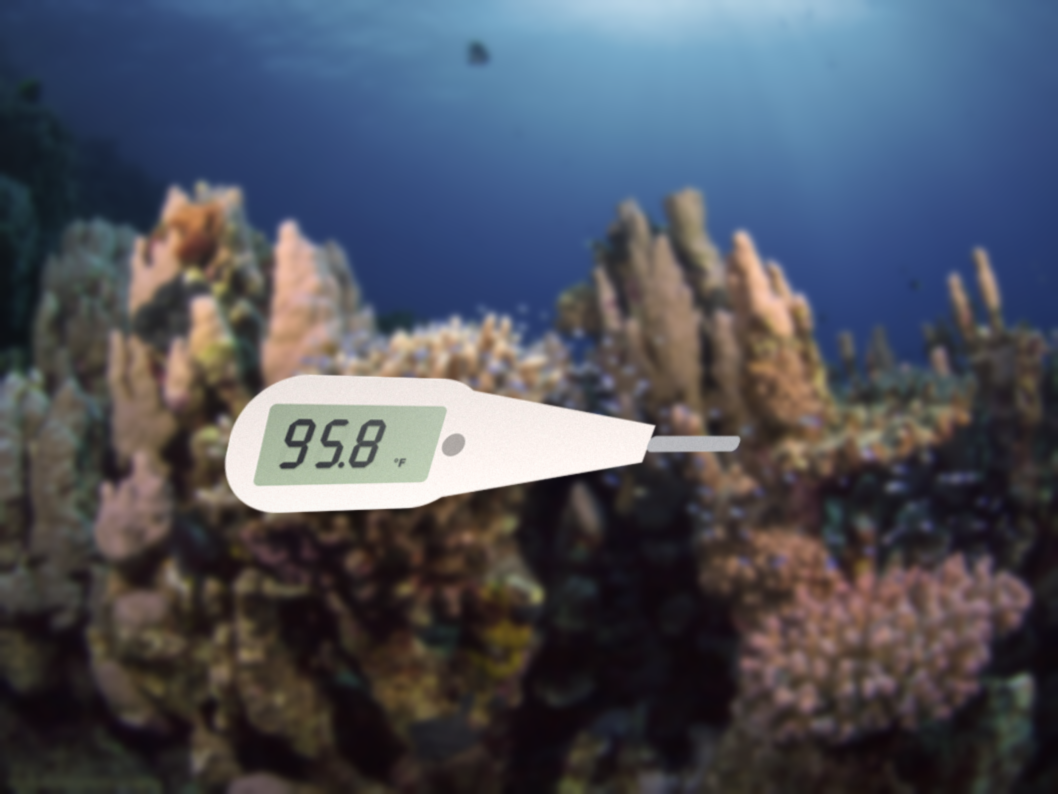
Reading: 95.8°F
